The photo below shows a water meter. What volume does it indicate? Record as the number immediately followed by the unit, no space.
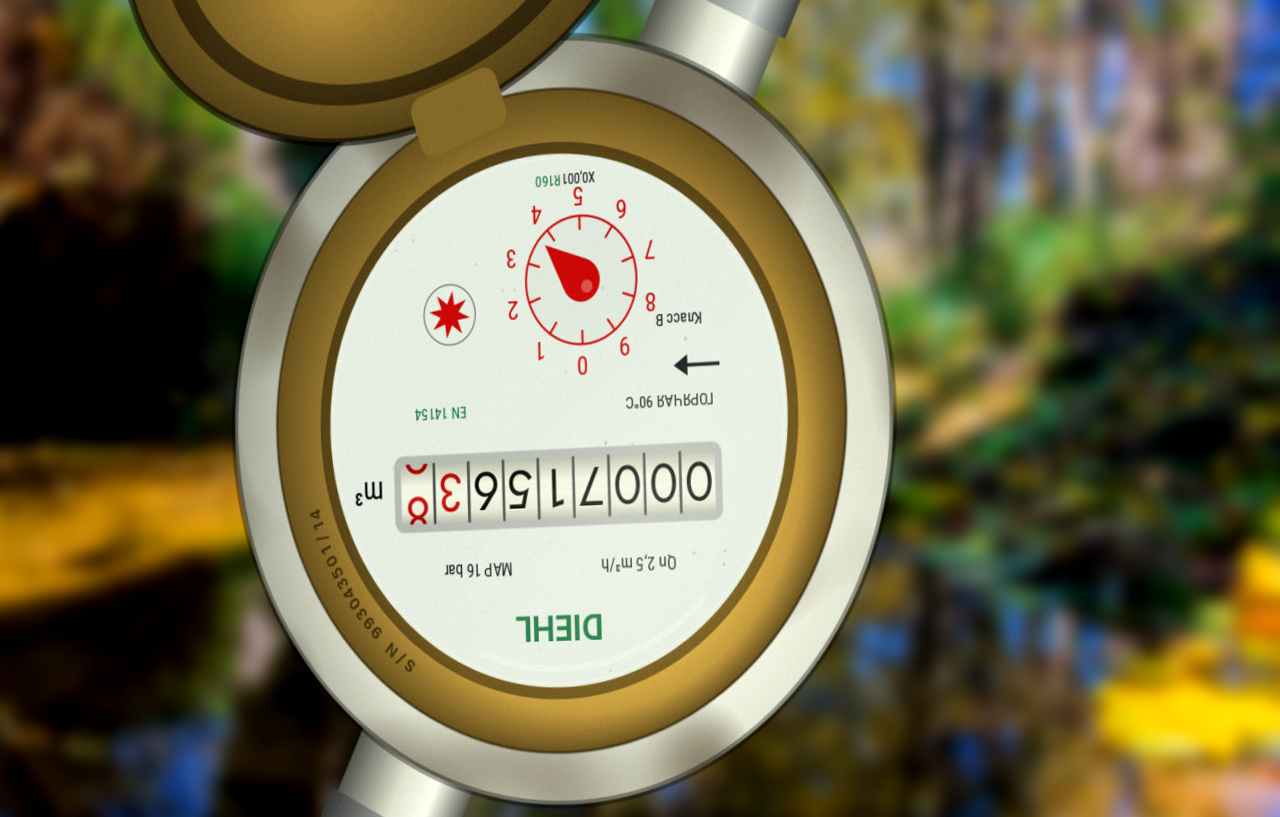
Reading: 7156.383m³
